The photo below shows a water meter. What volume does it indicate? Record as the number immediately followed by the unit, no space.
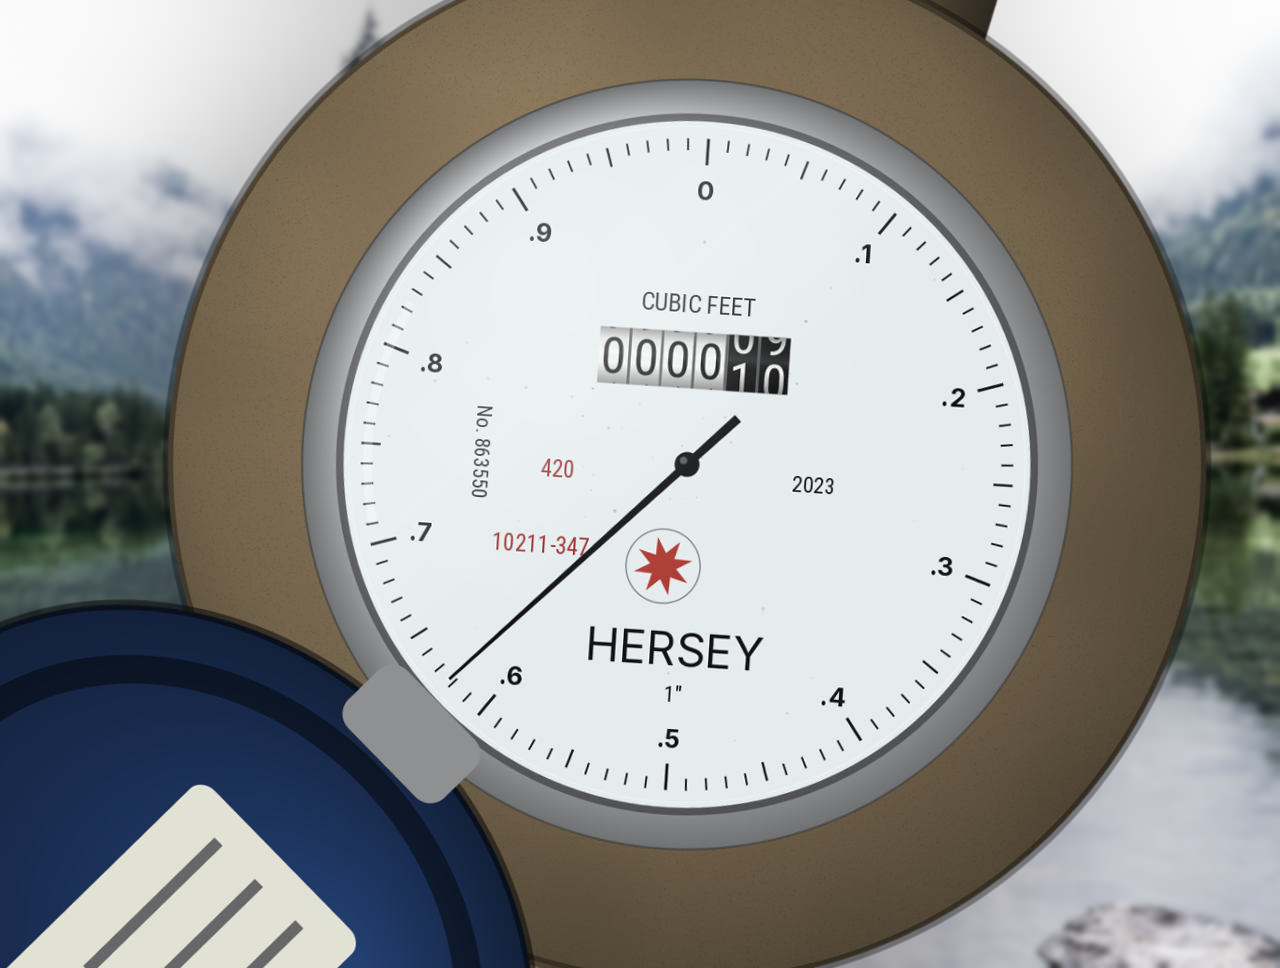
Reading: 9.62ft³
